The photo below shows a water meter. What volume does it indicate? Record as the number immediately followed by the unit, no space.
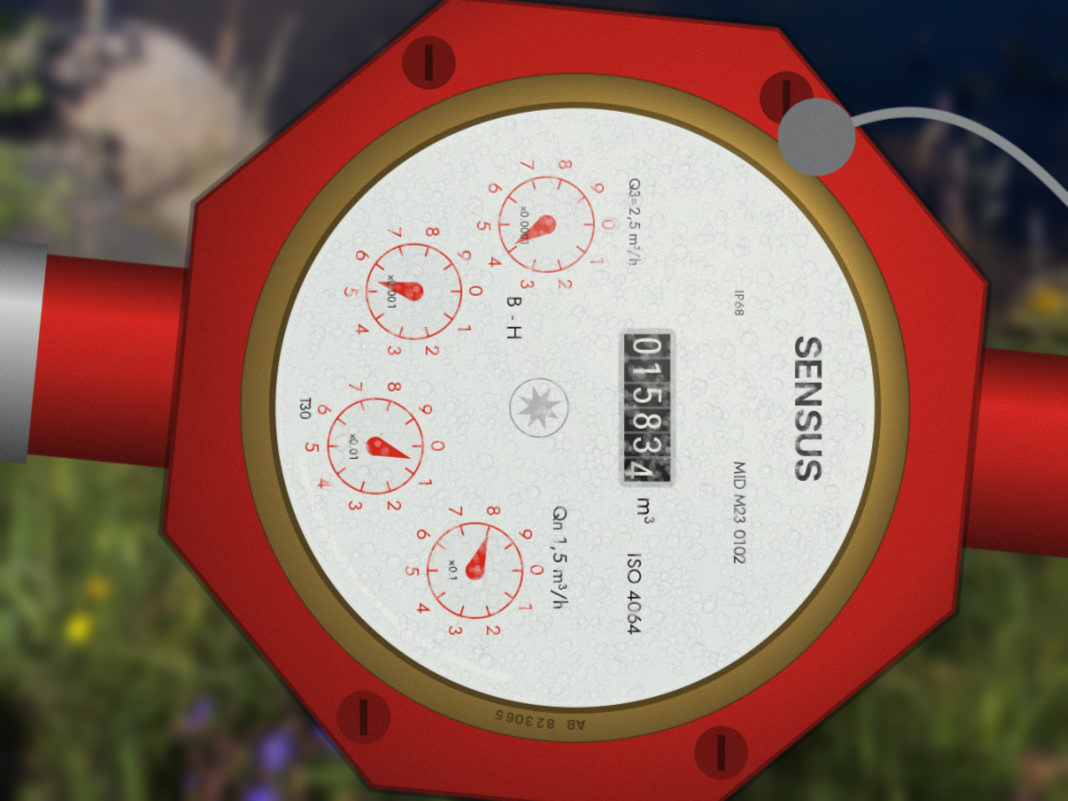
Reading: 15833.8054m³
